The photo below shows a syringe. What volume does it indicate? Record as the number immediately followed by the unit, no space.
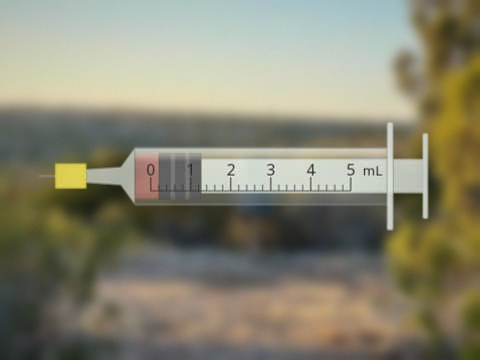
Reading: 0.2mL
